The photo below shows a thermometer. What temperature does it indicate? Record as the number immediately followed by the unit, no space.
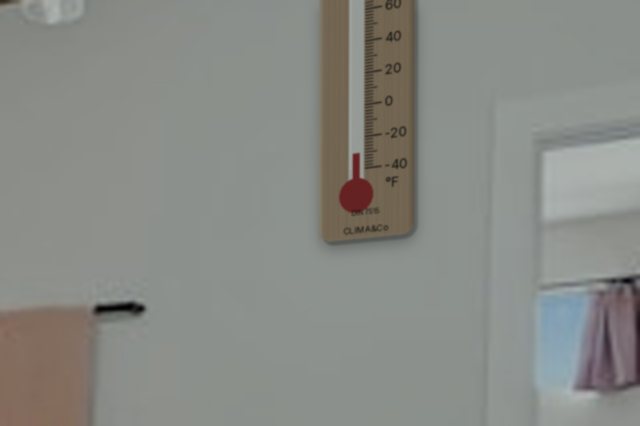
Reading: -30°F
